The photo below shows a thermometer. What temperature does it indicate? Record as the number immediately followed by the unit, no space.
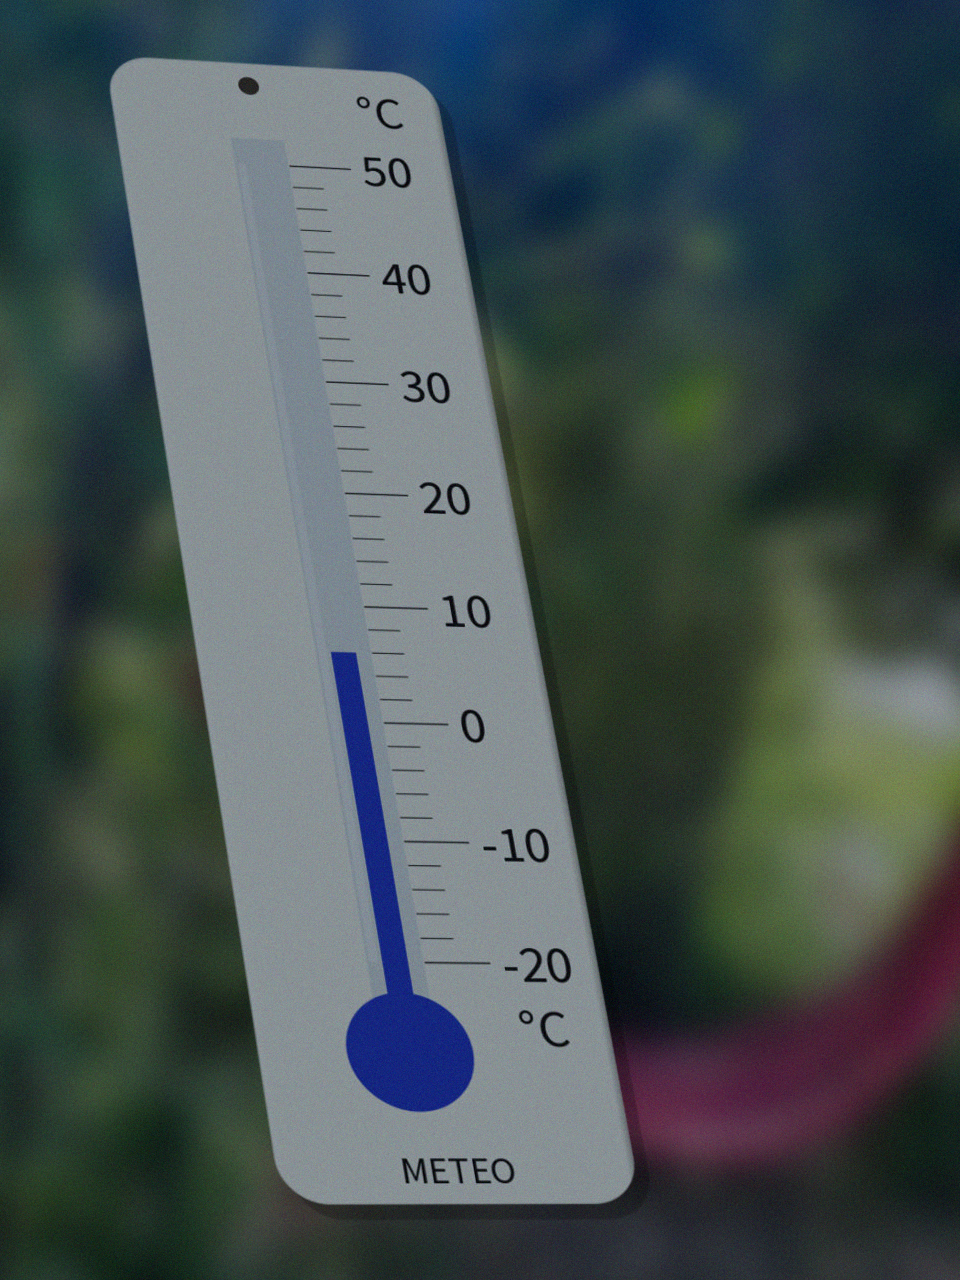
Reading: 6°C
